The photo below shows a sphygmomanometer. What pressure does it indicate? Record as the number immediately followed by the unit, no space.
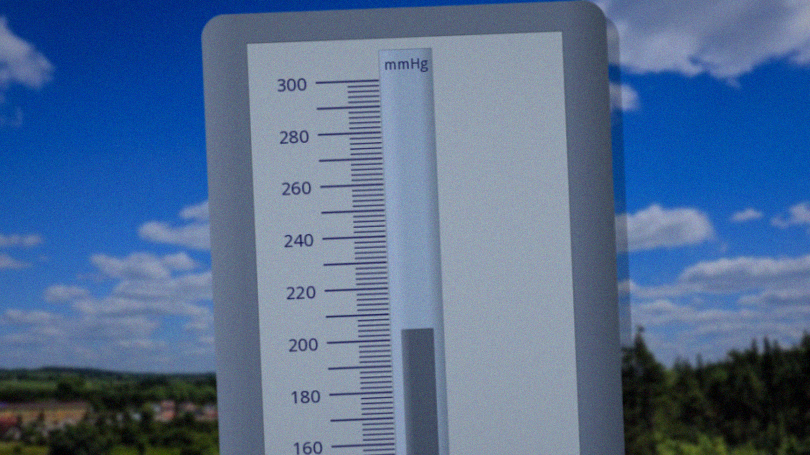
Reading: 204mmHg
